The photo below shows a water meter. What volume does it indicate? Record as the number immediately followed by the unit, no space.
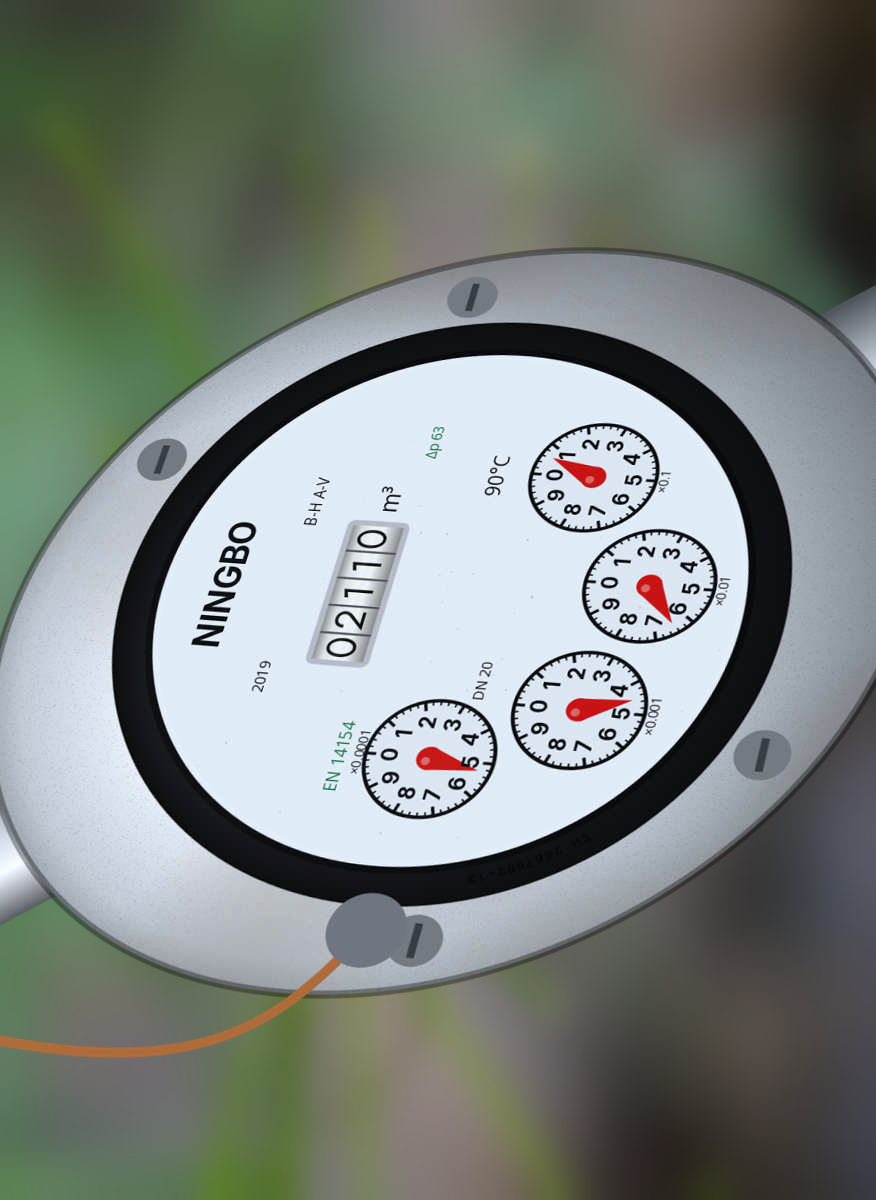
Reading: 2110.0645m³
